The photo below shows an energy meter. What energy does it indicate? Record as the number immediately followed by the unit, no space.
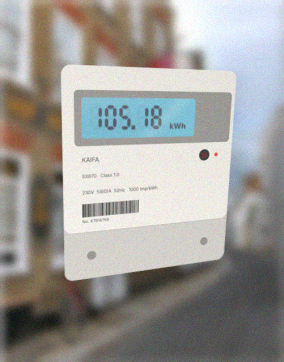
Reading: 105.18kWh
